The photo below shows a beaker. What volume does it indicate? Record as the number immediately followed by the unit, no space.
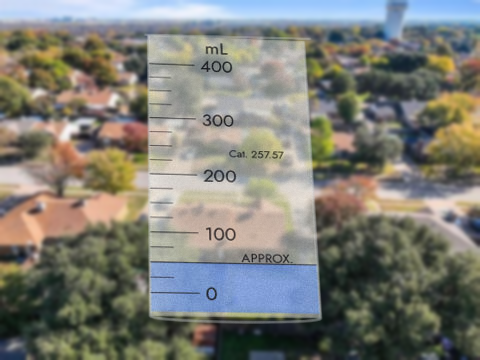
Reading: 50mL
